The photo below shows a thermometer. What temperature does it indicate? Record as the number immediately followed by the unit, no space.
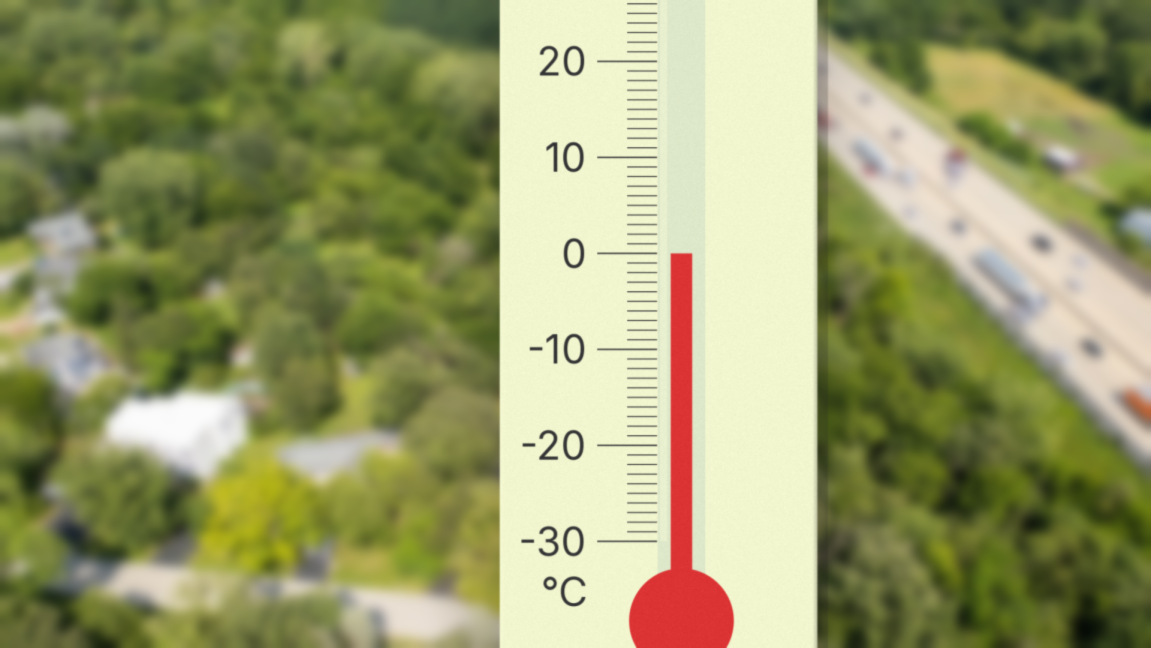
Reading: 0°C
